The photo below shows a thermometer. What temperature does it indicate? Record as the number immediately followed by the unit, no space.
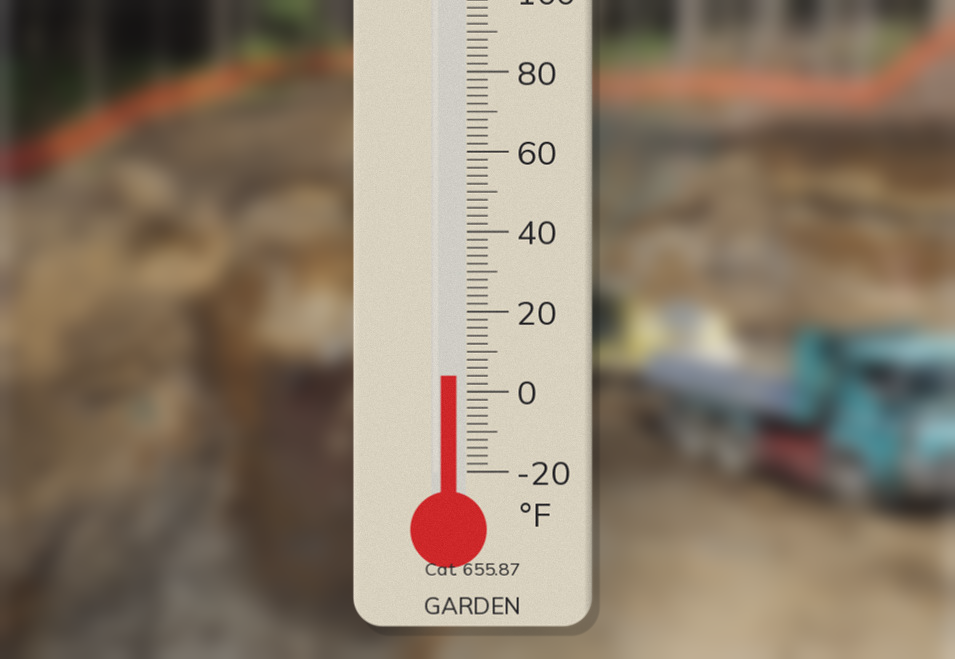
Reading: 4°F
